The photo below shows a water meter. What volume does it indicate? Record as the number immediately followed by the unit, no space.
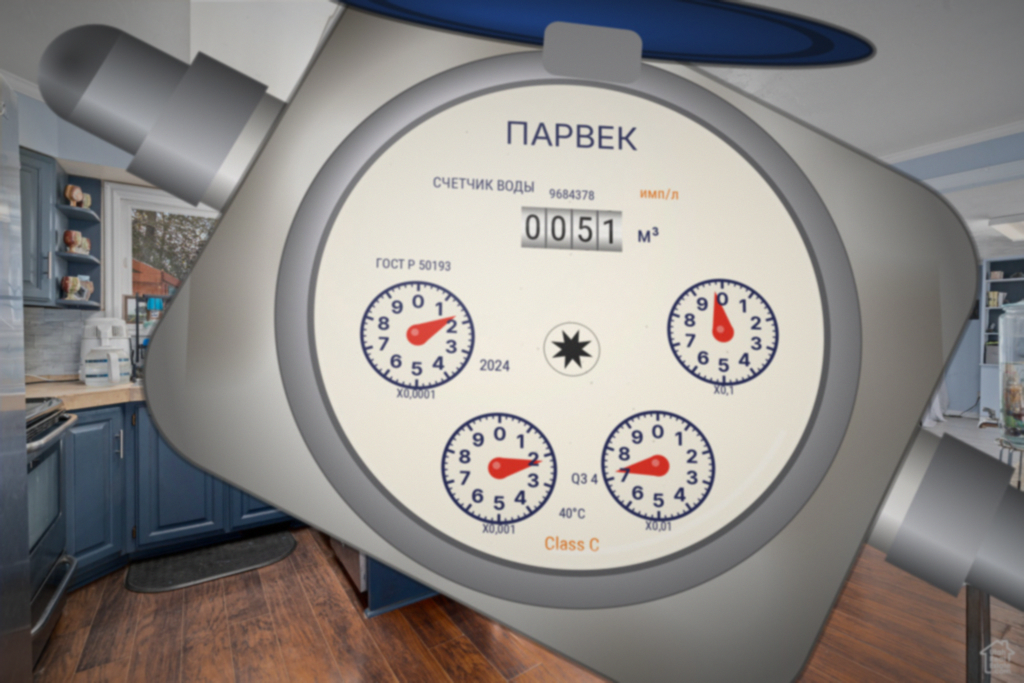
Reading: 50.9721m³
